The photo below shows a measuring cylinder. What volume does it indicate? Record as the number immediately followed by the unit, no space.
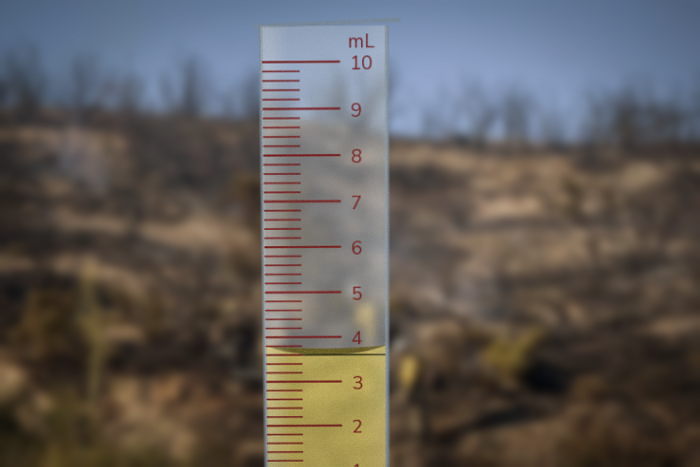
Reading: 3.6mL
